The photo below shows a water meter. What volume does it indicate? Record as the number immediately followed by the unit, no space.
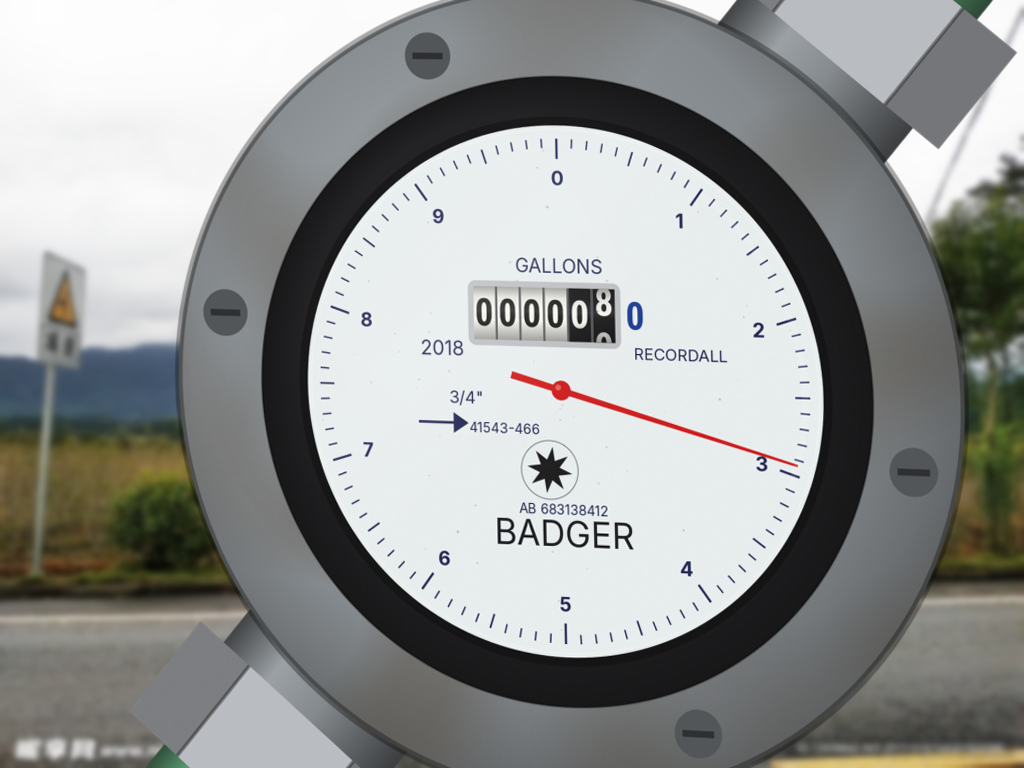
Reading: 82.9gal
